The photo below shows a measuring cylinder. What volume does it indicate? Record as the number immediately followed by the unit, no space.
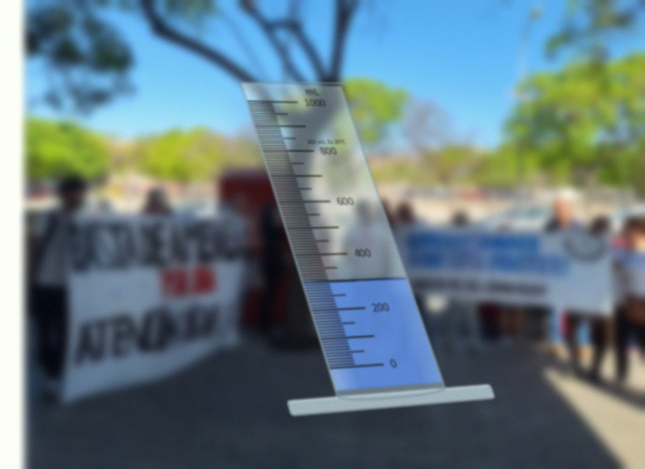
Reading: 300mL
